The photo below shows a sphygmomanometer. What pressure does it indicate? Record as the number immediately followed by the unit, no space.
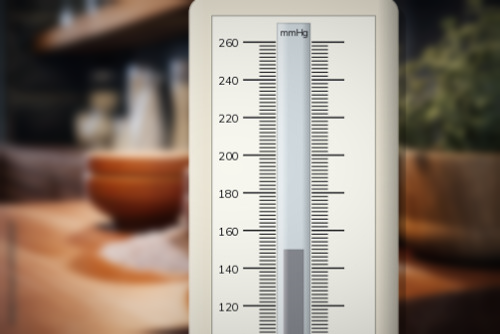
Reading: 150mmHg
